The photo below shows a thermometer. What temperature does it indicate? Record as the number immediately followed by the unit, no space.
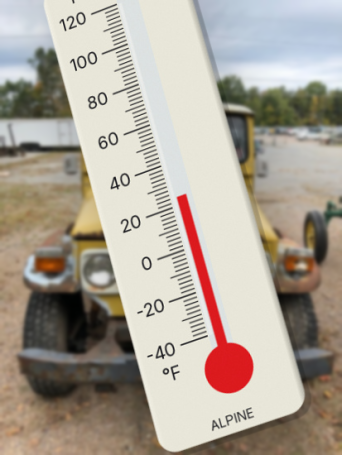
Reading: 24°F
